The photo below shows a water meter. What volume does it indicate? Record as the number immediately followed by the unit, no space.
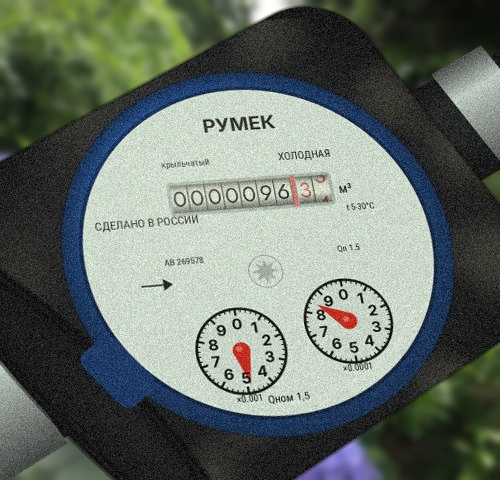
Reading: 96.3348m³
